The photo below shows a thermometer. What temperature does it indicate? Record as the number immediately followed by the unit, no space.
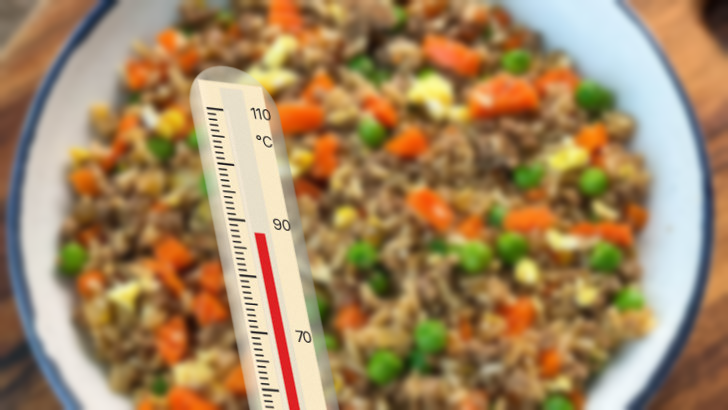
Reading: 88°C
